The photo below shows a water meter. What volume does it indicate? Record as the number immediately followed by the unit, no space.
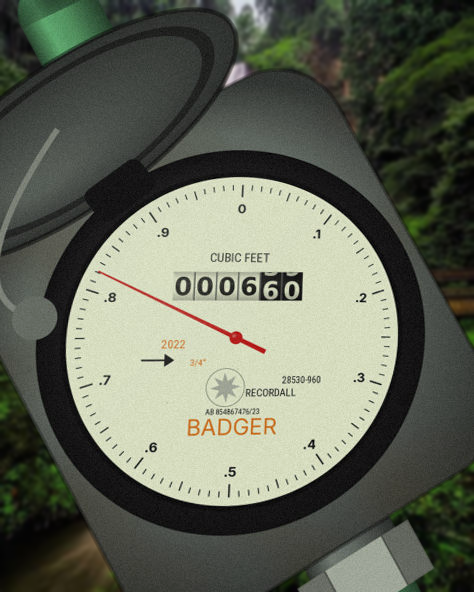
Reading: 659.82ft³
